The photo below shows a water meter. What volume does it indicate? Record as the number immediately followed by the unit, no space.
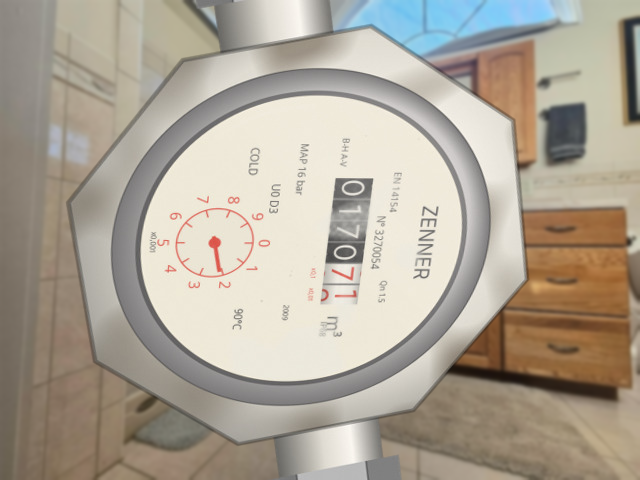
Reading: 170.712m³
